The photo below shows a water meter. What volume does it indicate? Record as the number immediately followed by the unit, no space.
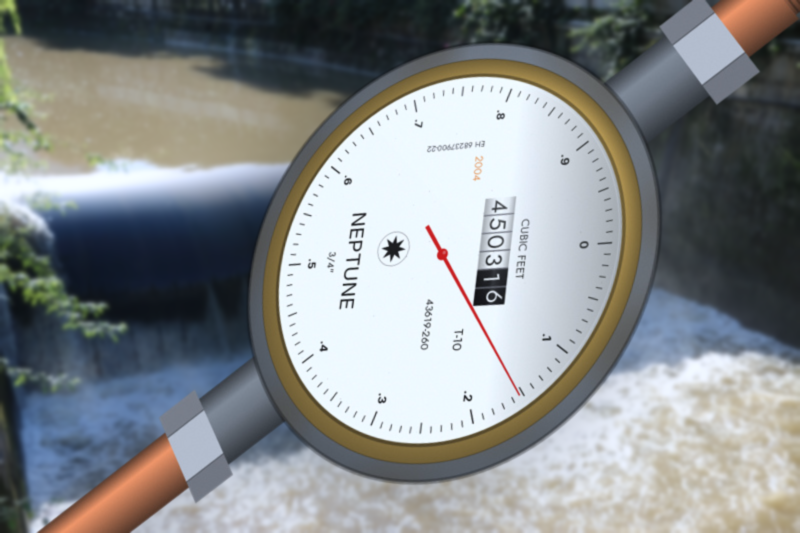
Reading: 450316.15ft³
